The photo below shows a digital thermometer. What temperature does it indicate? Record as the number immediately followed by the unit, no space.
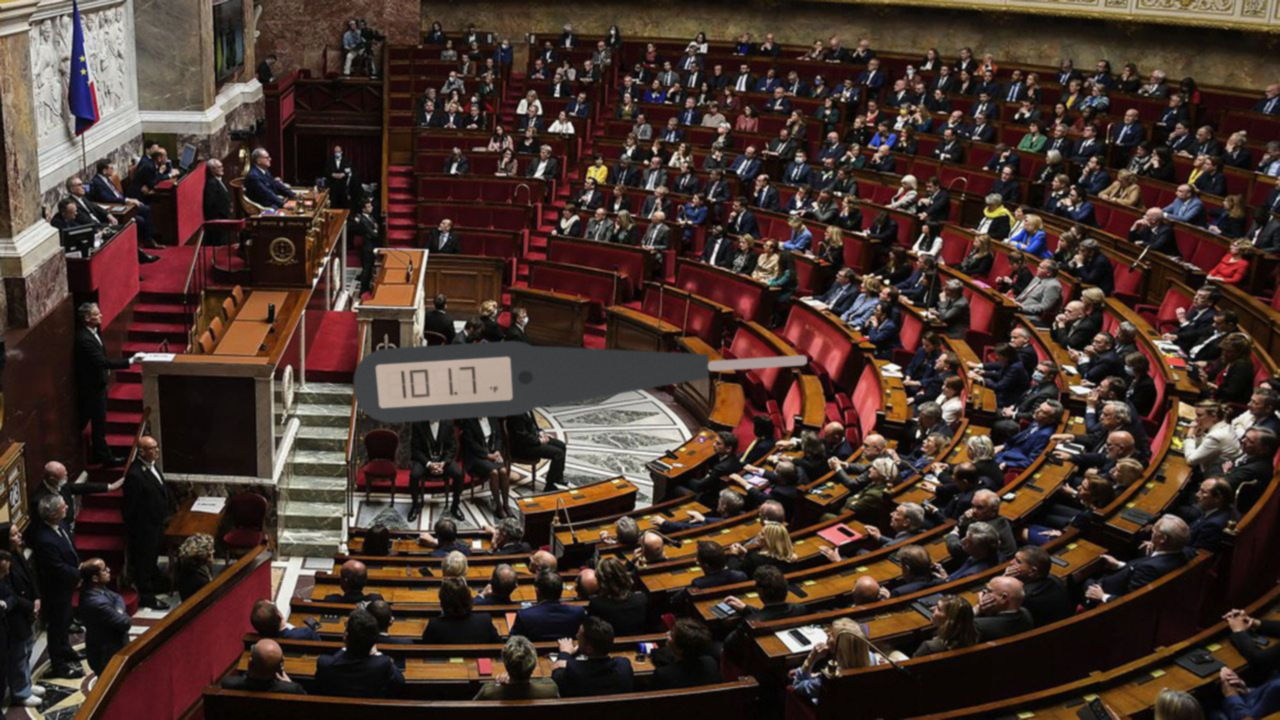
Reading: 101.7°F
